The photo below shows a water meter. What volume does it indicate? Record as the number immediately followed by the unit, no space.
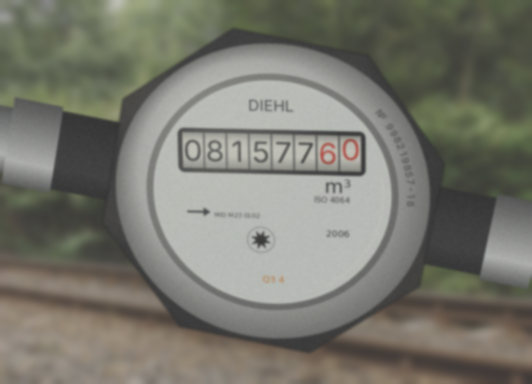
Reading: 81577.60m³
